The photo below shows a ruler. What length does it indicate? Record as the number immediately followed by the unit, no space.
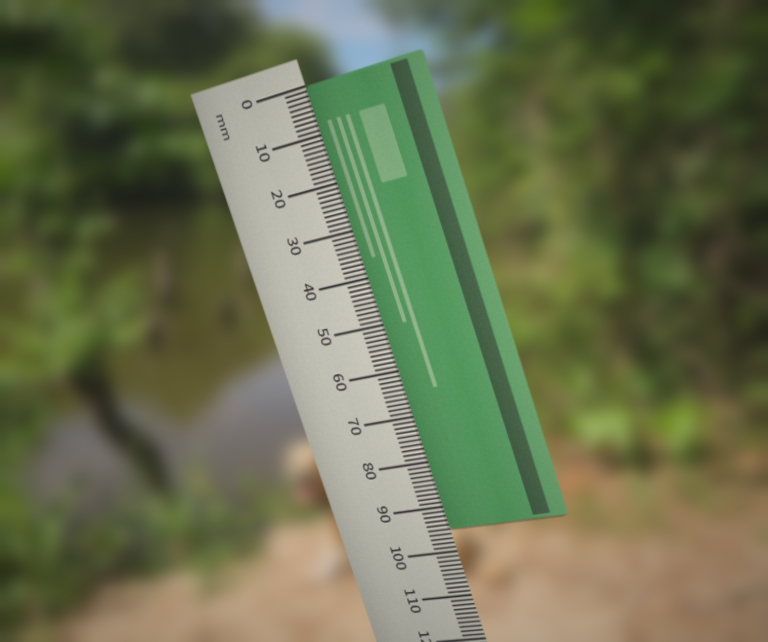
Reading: 95mm
